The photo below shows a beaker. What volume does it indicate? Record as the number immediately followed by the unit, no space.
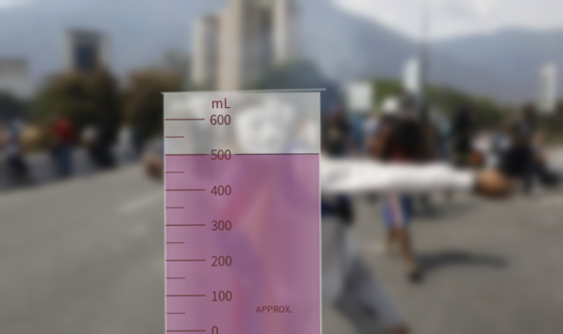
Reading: 500mL
